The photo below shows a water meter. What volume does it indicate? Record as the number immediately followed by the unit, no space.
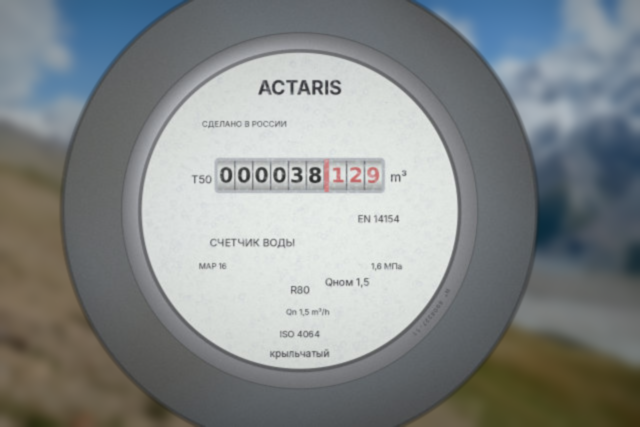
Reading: 38.129m³
